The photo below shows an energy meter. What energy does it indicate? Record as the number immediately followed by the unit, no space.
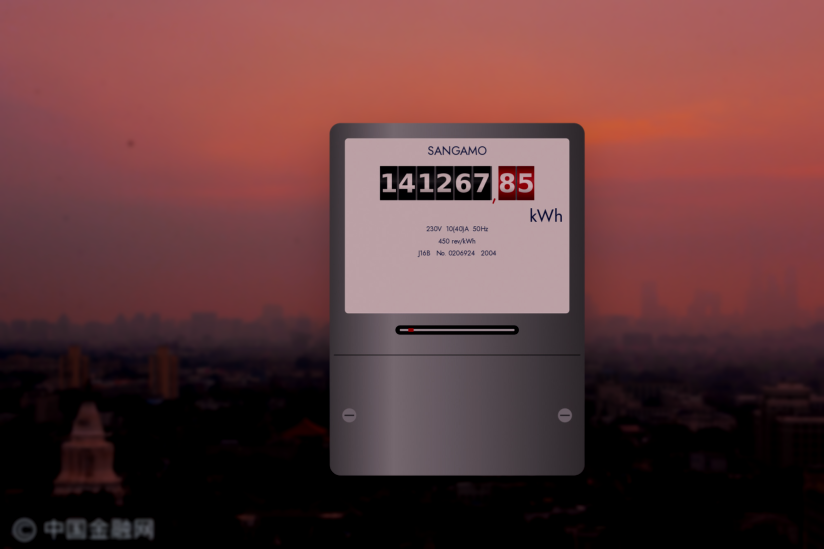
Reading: 141267.85kWh
